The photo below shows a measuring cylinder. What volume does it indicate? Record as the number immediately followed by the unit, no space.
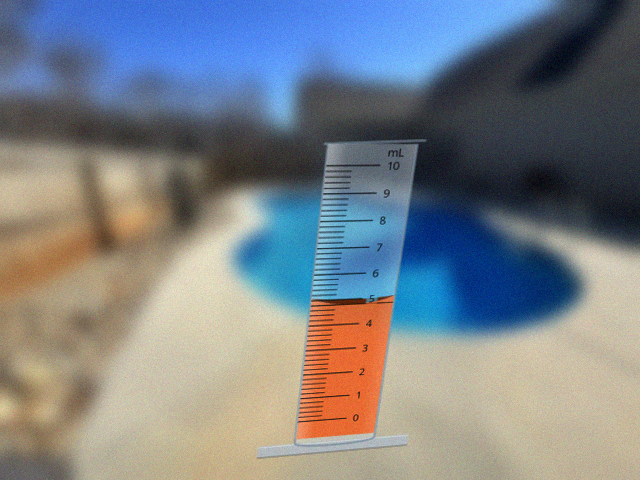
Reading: 4.8mL
